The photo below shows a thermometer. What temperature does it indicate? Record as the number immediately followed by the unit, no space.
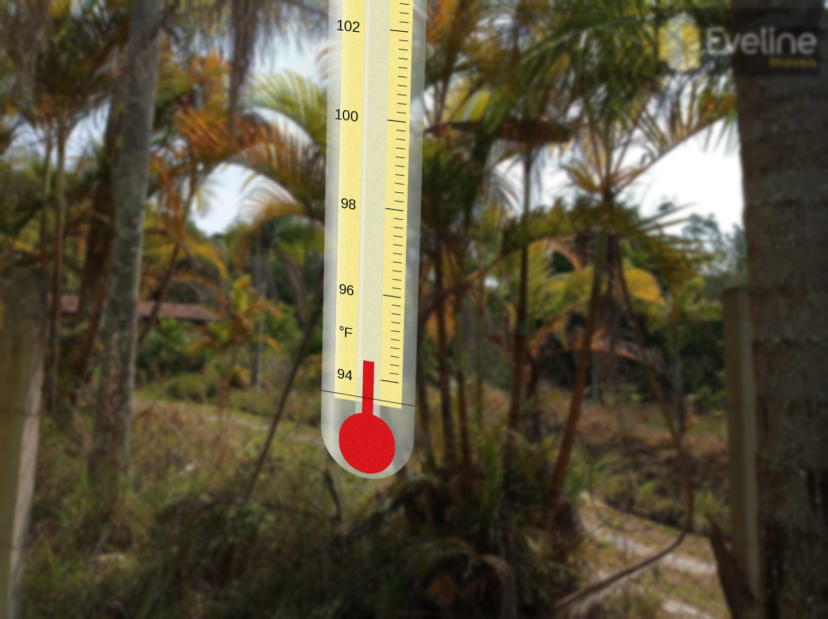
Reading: 94.4°F
